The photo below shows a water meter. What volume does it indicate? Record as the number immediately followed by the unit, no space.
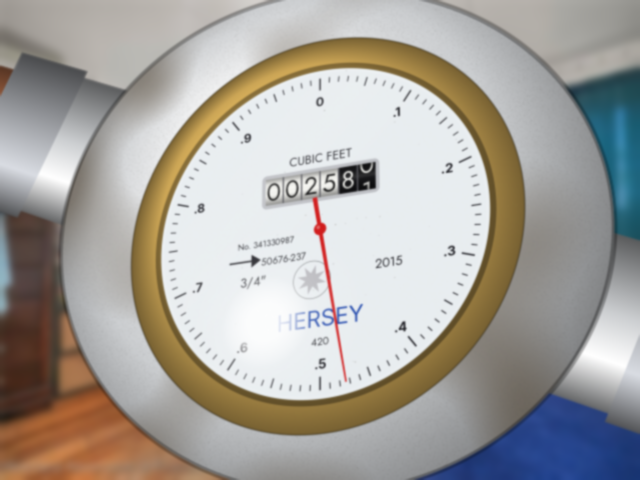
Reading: 2580.47ft³
